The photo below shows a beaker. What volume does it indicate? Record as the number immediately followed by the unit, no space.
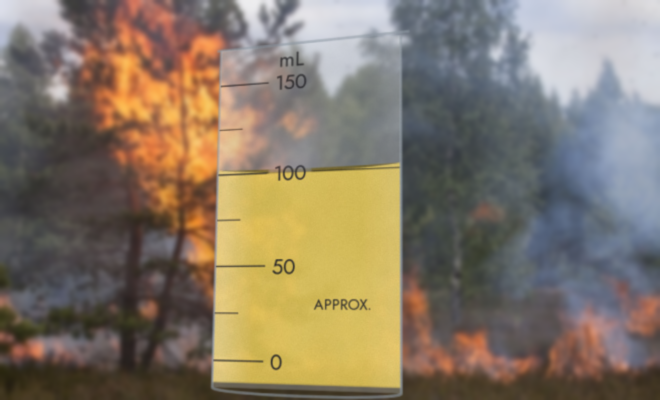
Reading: 100mL
